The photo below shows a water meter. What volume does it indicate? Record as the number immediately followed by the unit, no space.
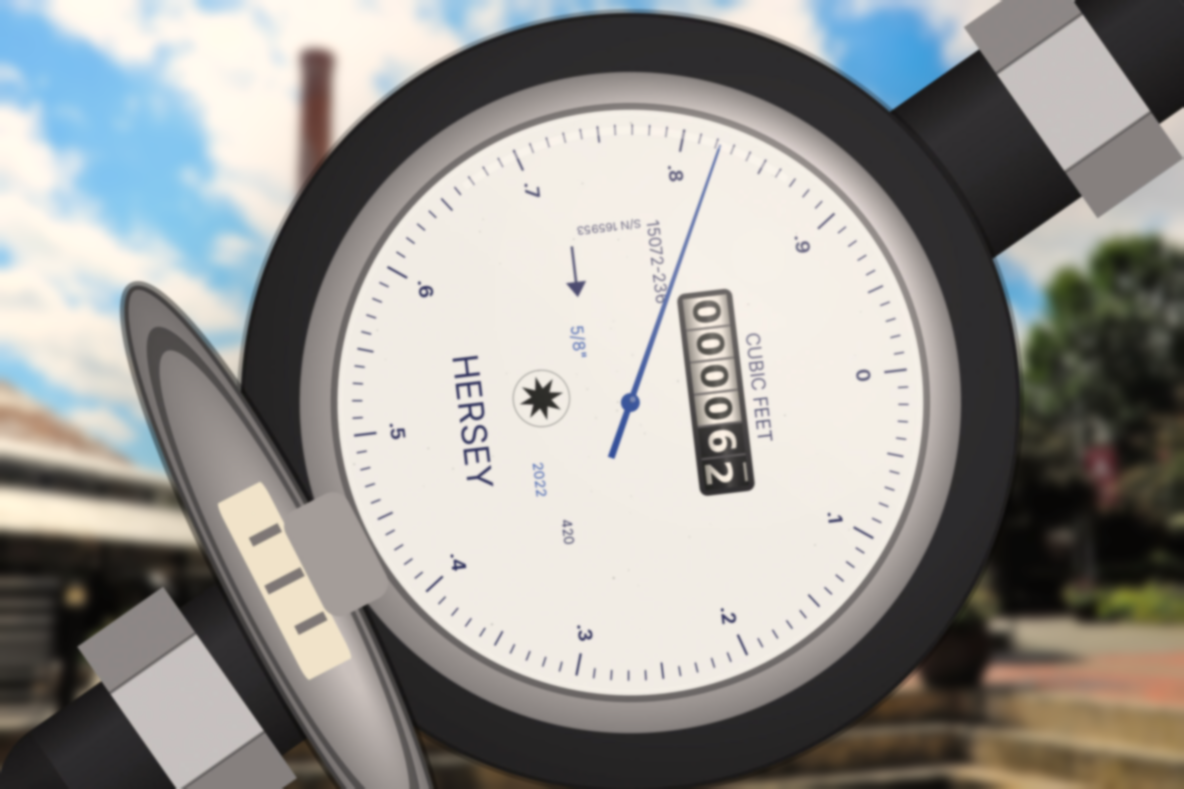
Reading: 61.82ft³
